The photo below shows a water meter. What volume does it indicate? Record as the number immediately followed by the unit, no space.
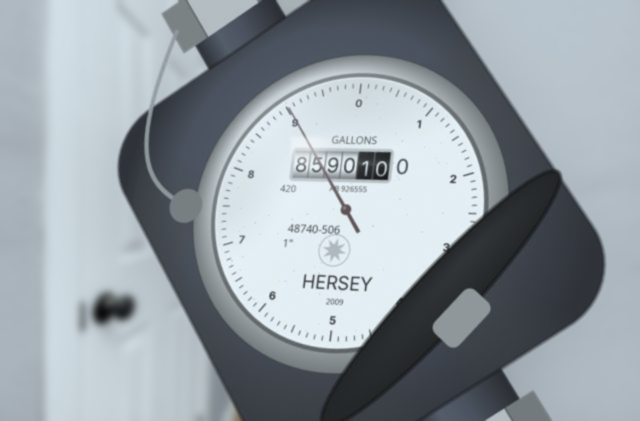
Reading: 8590099.0gal
